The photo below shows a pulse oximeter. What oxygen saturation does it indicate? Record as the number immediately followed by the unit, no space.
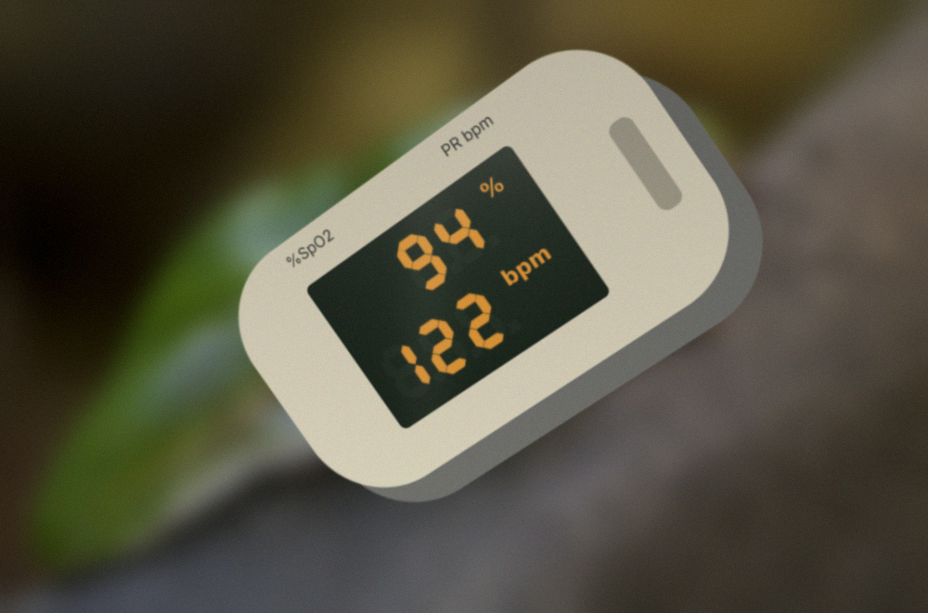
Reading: 94%
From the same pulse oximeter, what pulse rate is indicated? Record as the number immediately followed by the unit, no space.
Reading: 122bpm
